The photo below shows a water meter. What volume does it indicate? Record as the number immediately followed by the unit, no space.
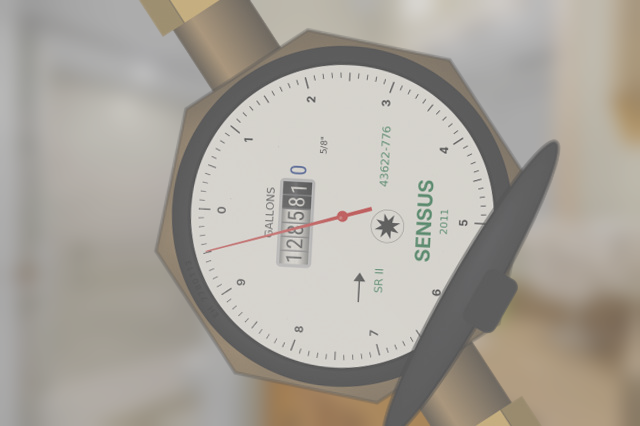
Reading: 1285809.5gal
